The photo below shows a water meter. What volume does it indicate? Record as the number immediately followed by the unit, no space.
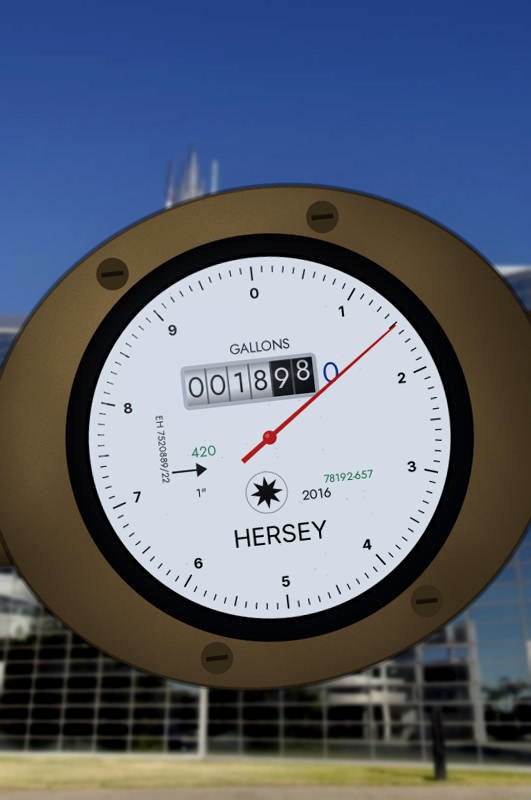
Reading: 18981.5gal
